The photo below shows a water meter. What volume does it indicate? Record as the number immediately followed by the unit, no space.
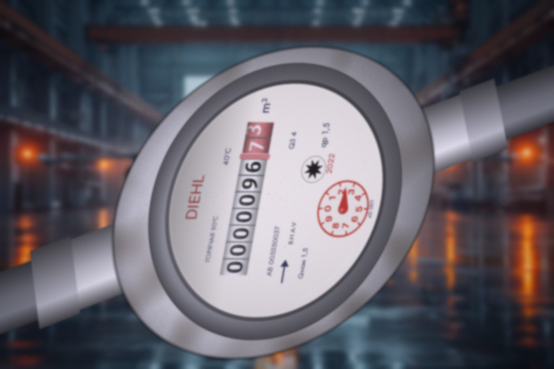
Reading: 96.732m³
